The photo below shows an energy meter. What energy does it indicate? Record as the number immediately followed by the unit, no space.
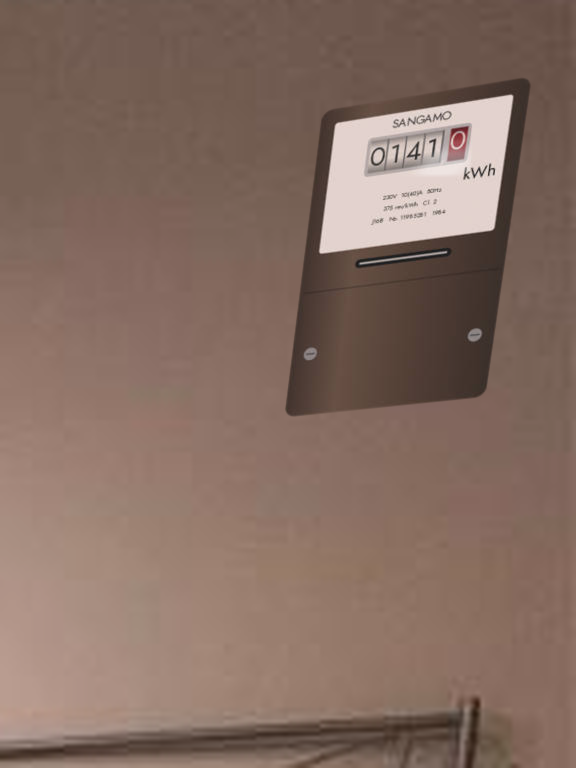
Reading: 141.0kWh
